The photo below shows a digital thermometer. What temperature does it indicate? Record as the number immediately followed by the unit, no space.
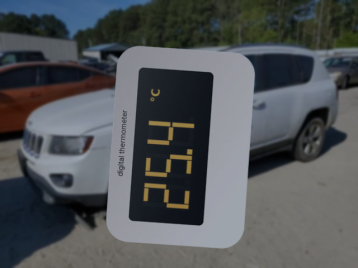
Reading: 25.4°C
